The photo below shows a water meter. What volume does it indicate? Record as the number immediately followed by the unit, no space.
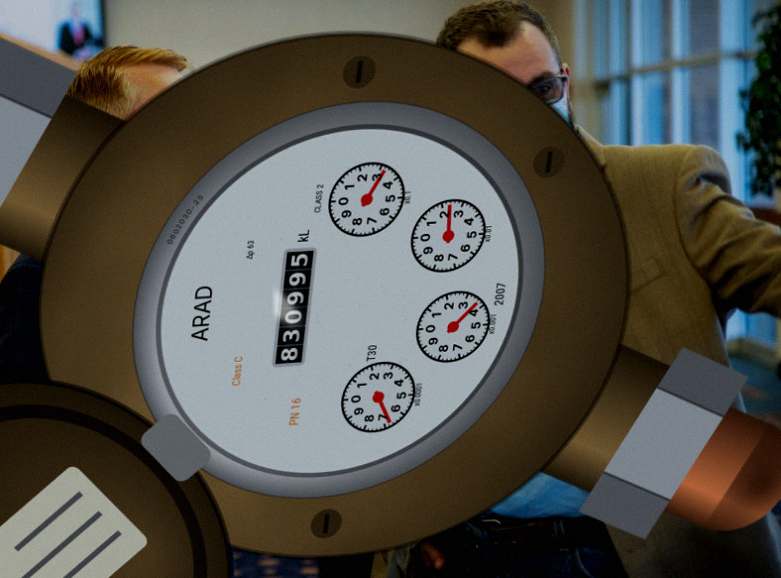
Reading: 830995.3236kL
